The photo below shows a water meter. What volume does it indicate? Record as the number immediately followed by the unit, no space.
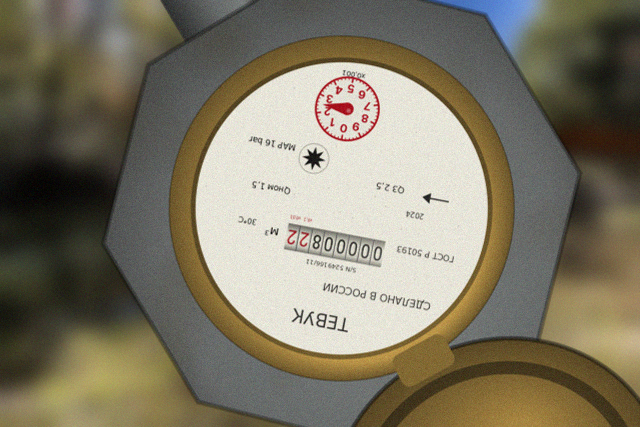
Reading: 8.222m³
